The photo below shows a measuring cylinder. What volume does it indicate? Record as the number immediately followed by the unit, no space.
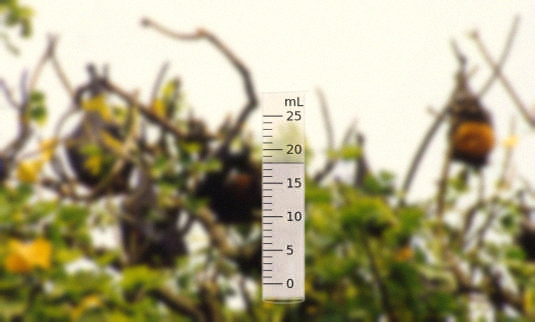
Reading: 18mL
